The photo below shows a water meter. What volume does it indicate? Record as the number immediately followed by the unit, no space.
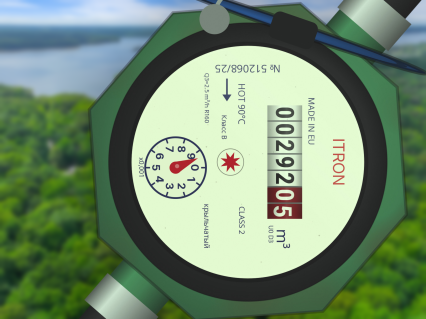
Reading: 292.049m³
